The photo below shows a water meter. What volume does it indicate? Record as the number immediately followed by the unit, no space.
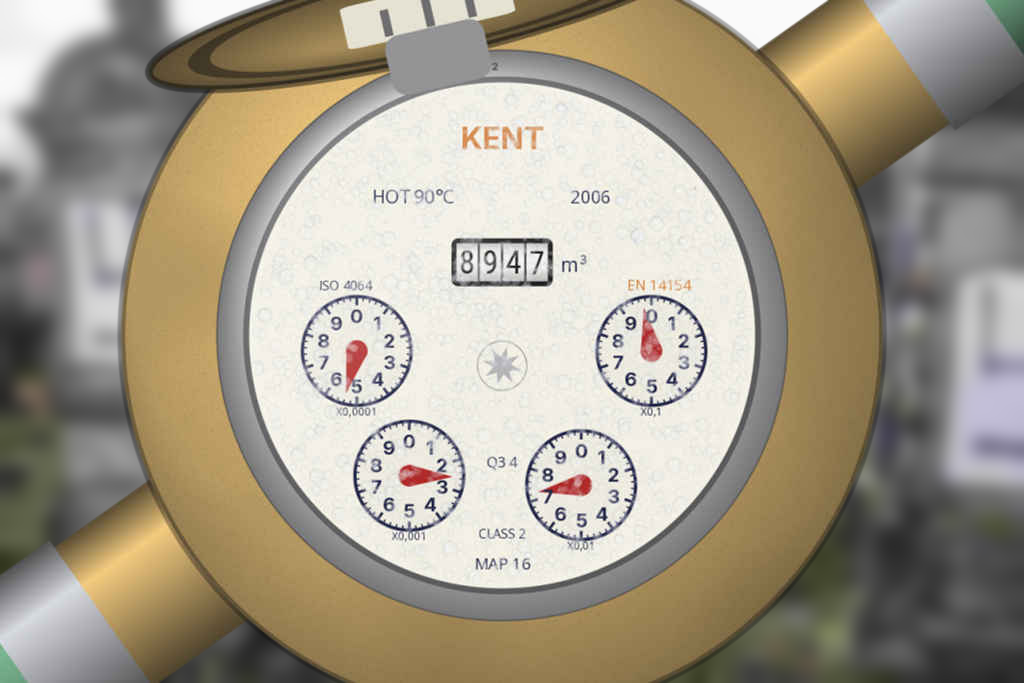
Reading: 8946.9725m³
